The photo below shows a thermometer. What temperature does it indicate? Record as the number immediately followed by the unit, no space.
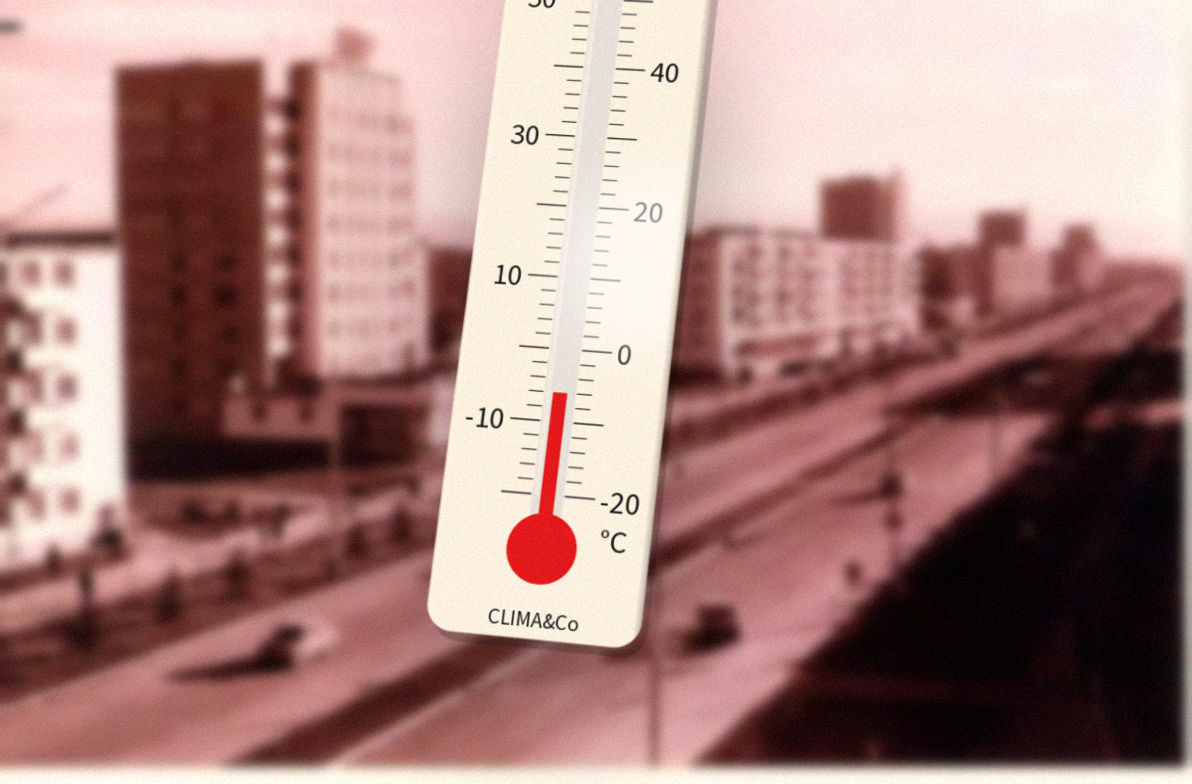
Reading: -6°C
